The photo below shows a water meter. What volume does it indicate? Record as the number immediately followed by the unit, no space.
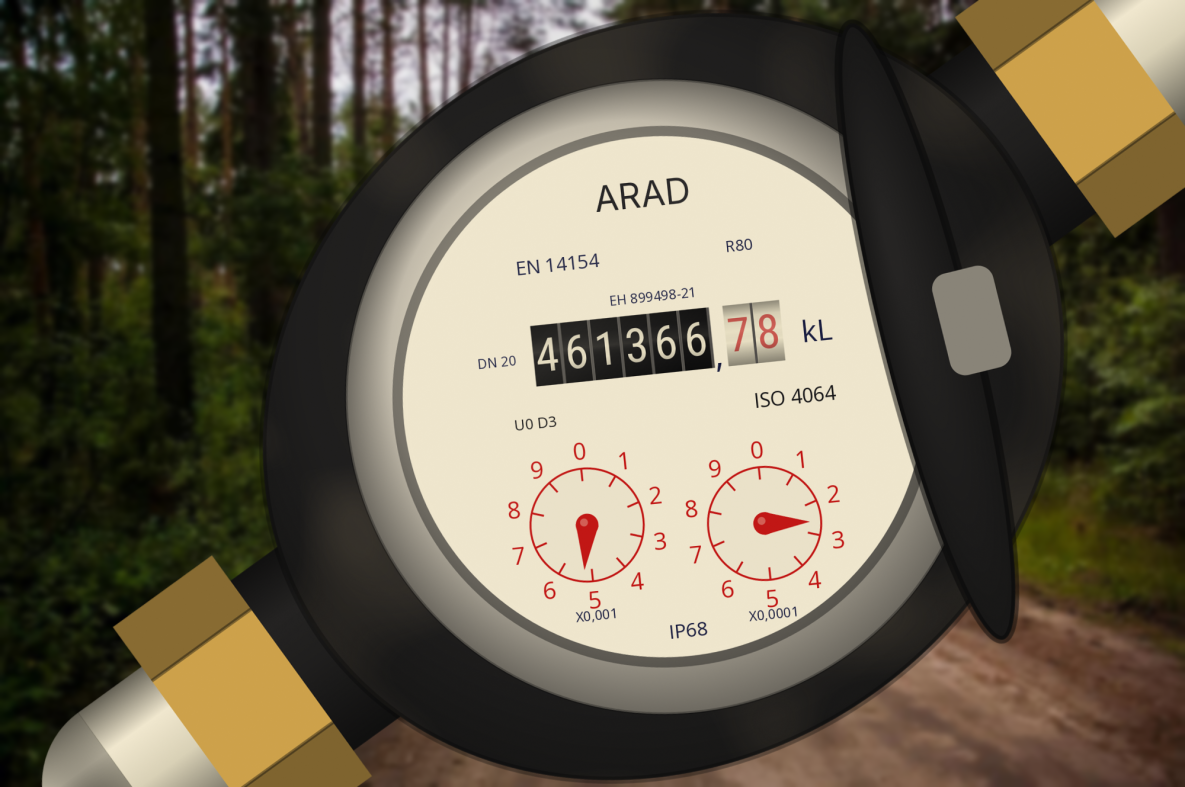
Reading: 461366.7852kL
